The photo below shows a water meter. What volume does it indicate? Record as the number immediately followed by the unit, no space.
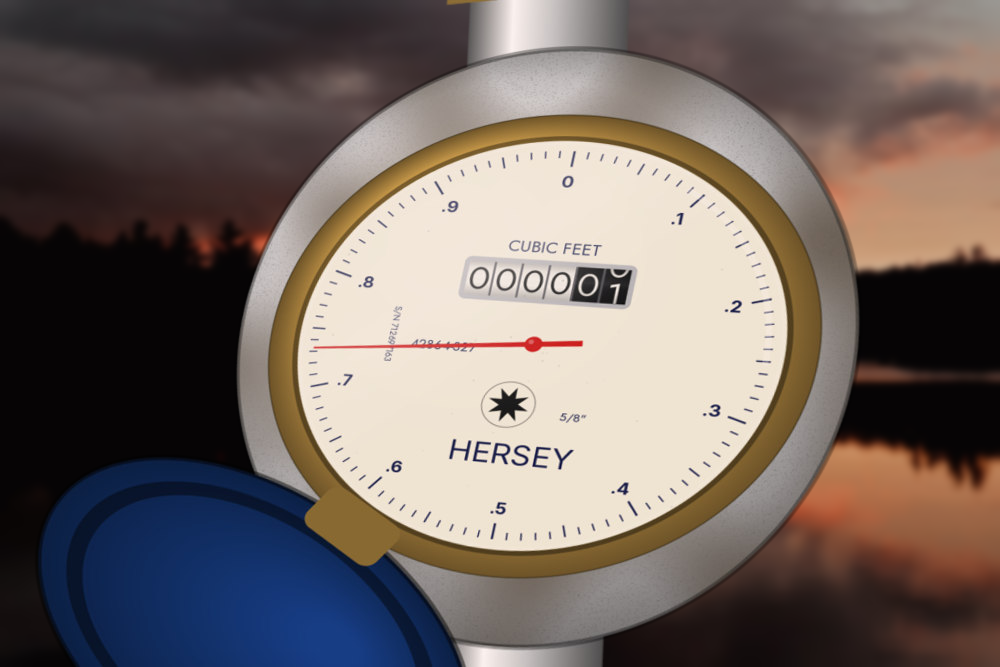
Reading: 0.73ft³
